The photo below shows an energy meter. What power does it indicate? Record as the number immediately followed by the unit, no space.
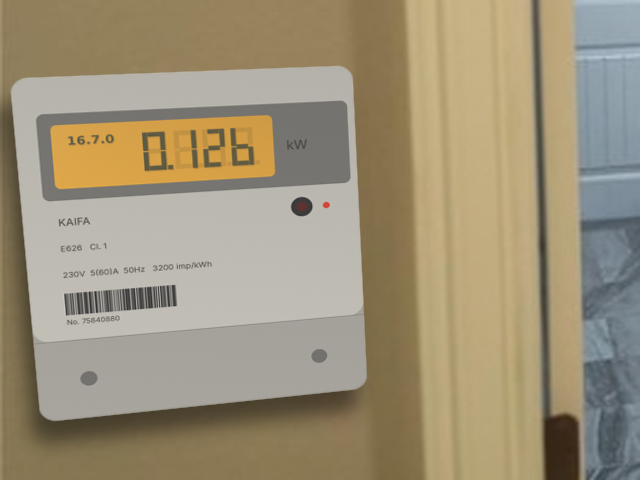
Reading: 0.126kW
